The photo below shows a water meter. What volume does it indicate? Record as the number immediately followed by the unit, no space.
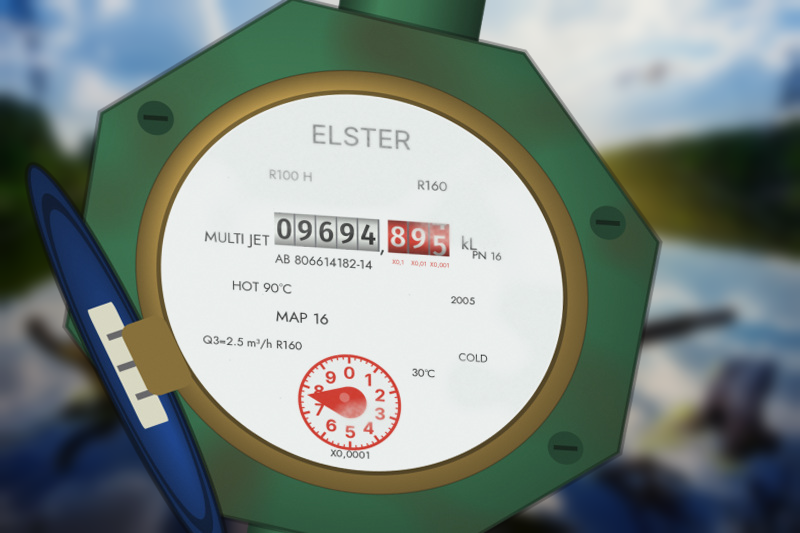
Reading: 9694.8947kL
